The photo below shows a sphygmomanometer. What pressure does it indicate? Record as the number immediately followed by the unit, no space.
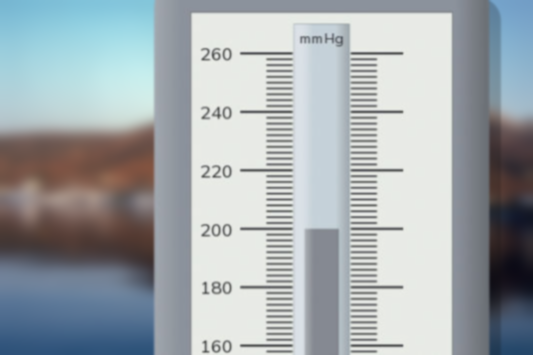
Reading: 200mmHg
